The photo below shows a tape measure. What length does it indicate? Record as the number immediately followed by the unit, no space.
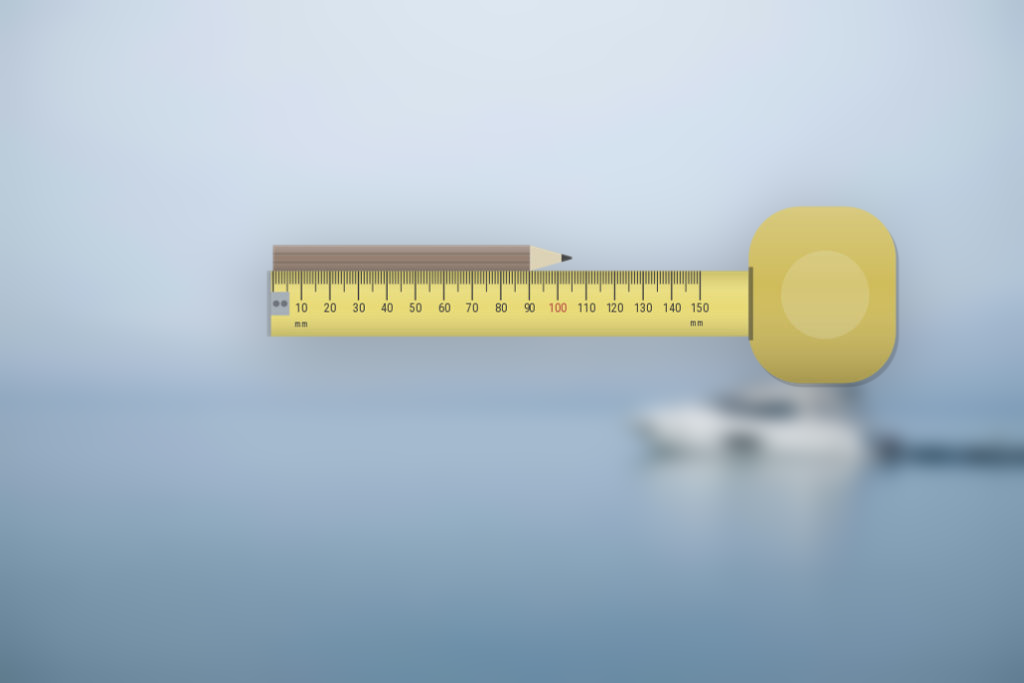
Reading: 105mm
